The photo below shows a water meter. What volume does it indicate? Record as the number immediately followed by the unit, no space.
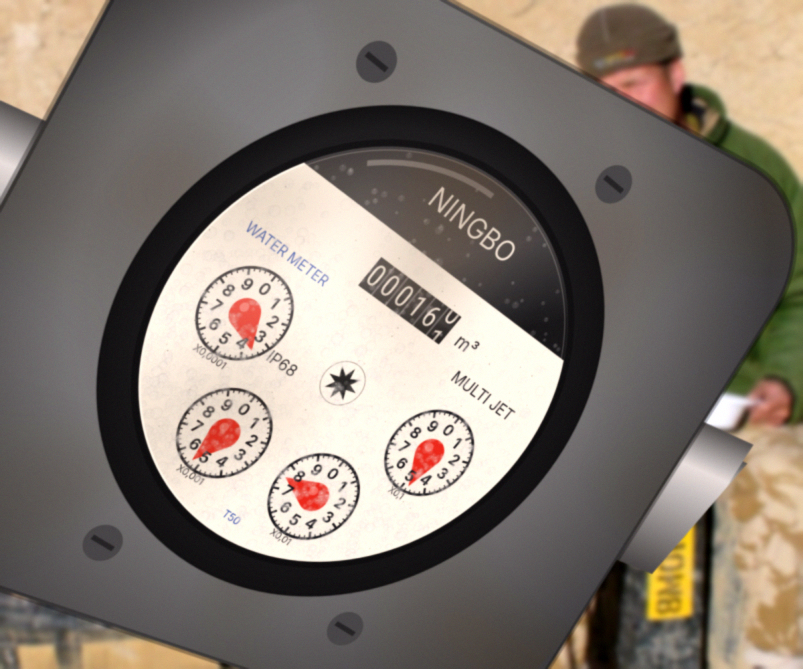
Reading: 160.4753m³
